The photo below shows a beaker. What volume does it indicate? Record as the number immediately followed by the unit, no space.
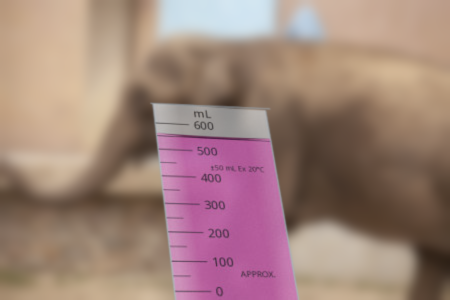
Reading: 550mL
